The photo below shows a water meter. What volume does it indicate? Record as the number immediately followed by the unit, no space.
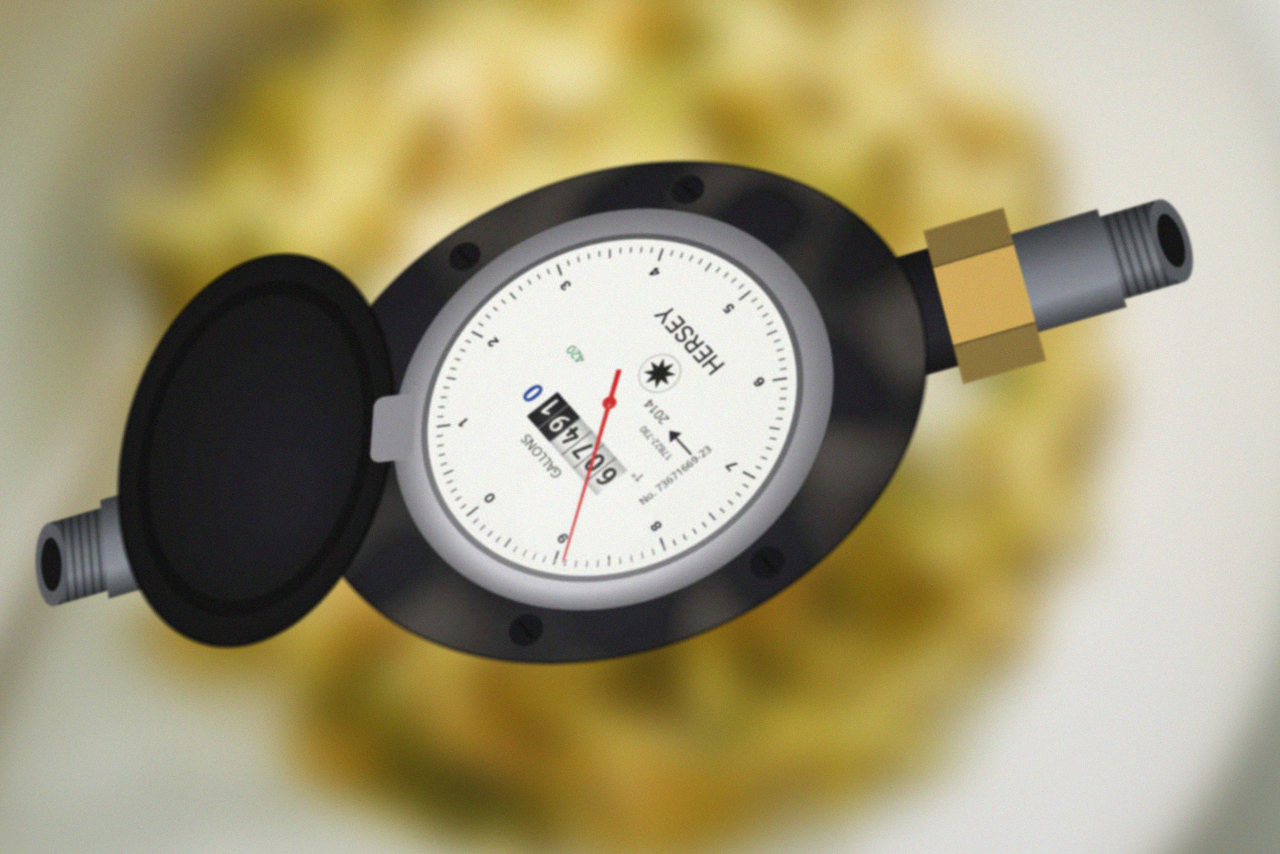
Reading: 6074908.9gal
